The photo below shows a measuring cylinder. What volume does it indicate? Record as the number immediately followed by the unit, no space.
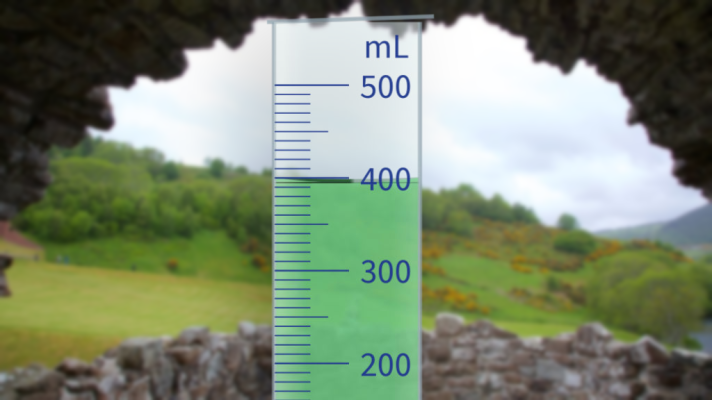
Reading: 395mL
